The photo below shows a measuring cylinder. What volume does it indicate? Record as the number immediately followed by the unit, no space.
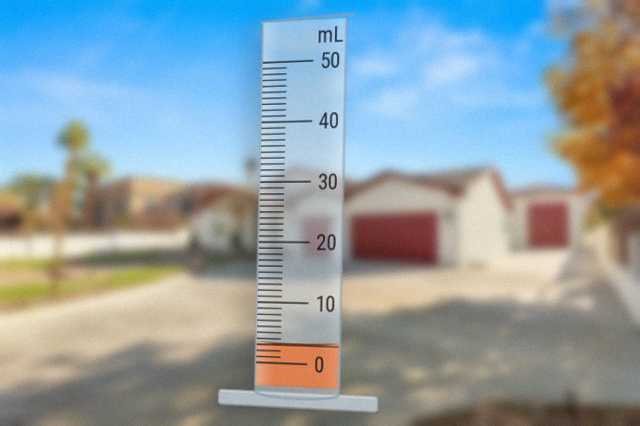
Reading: 3mL
